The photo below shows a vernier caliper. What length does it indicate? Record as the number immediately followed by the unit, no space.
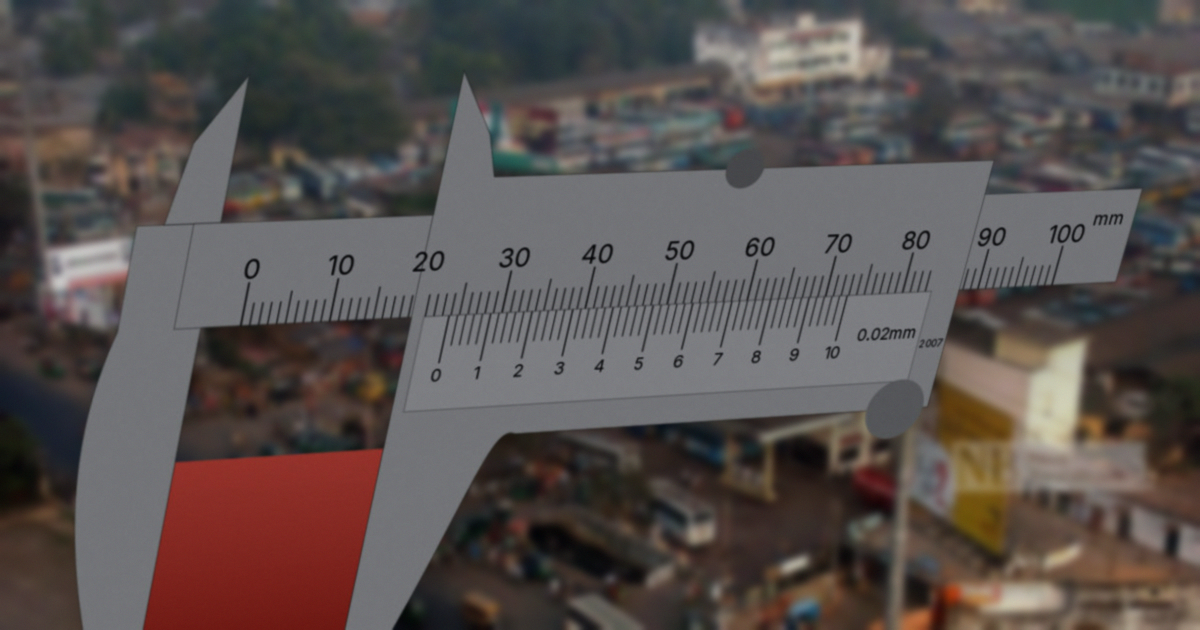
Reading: 23.8mm
